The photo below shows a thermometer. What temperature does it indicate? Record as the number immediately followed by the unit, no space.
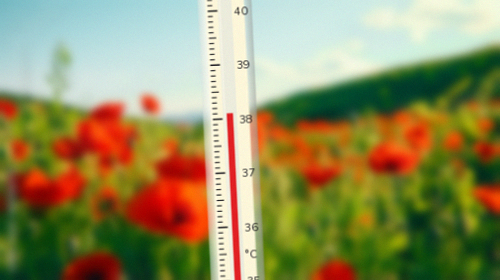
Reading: 38.1°C
